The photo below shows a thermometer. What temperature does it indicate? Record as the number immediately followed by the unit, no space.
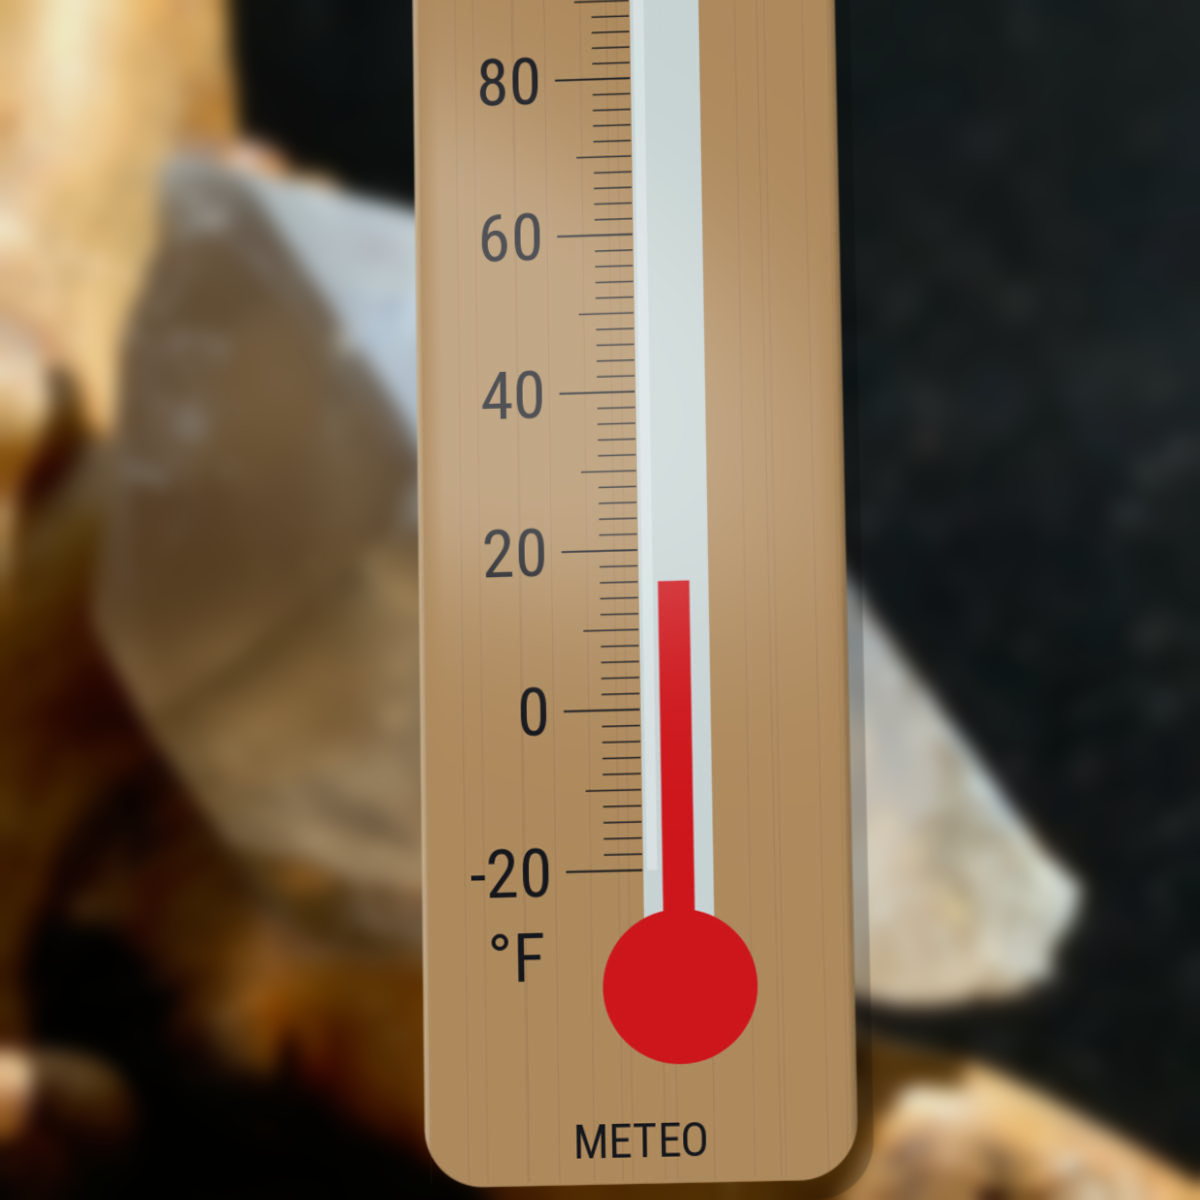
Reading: 16°F
